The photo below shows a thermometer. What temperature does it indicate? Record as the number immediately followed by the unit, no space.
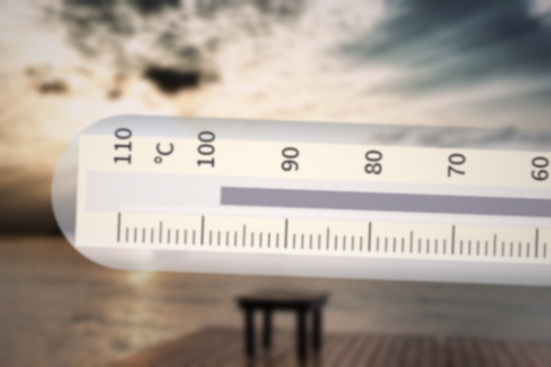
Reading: 98°C
